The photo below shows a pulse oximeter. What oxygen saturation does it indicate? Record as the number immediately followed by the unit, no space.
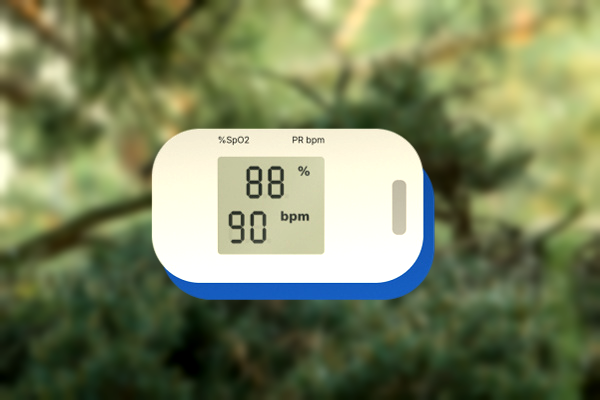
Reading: 88%
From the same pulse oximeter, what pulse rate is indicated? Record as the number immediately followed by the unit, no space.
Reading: 90bpm
